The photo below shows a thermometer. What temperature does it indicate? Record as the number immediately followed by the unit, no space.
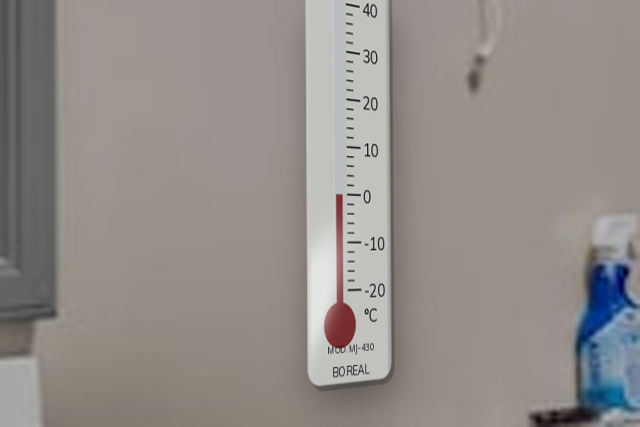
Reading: 0°C
